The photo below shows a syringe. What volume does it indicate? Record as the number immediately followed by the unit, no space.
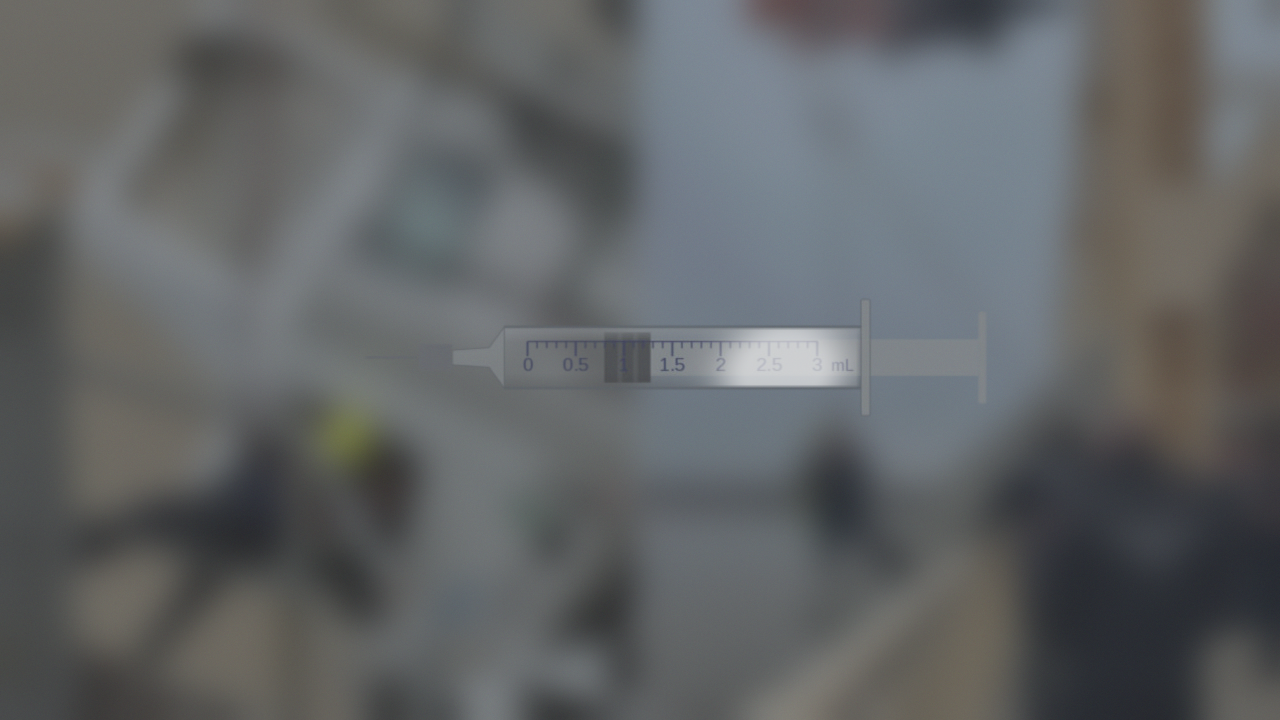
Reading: 0.8mL
